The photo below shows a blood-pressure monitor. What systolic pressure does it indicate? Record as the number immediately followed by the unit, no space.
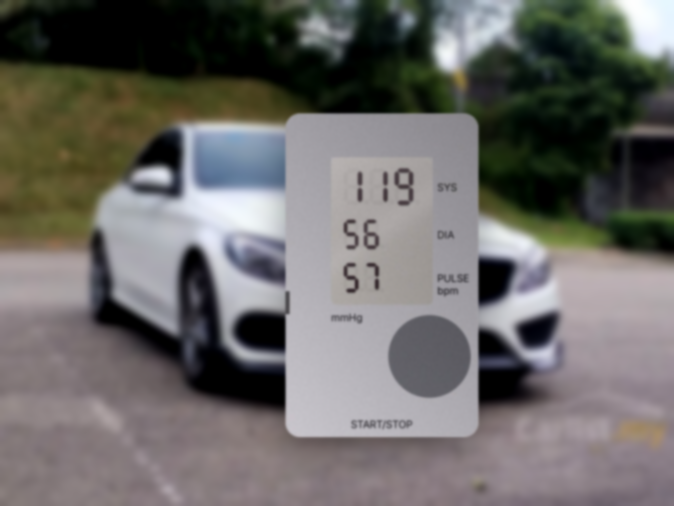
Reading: 119mmHg
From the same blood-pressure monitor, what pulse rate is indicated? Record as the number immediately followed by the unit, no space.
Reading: 57bpm
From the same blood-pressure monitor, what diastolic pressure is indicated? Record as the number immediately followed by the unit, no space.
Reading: 56mmHg
